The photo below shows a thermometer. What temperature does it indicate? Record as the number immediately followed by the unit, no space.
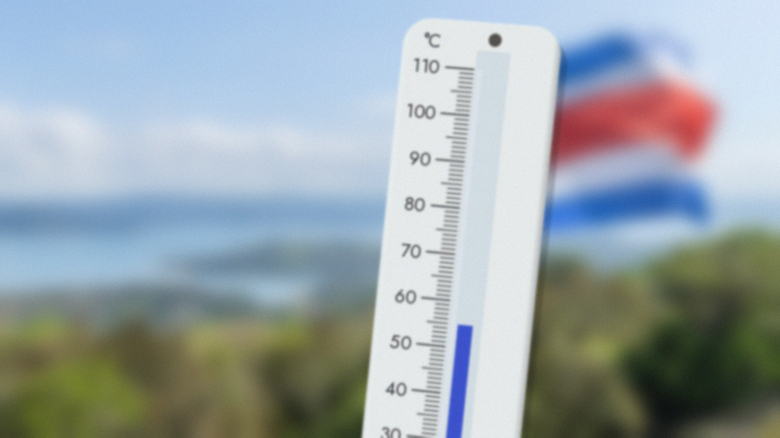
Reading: 55°C
